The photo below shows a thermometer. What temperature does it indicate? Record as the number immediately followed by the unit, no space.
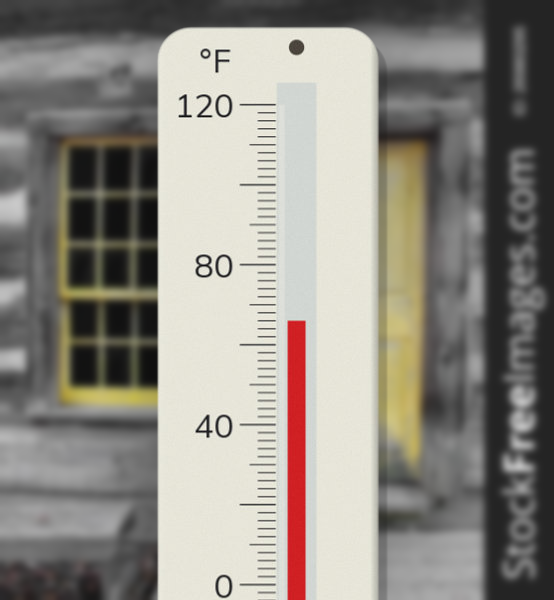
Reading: 66°F
